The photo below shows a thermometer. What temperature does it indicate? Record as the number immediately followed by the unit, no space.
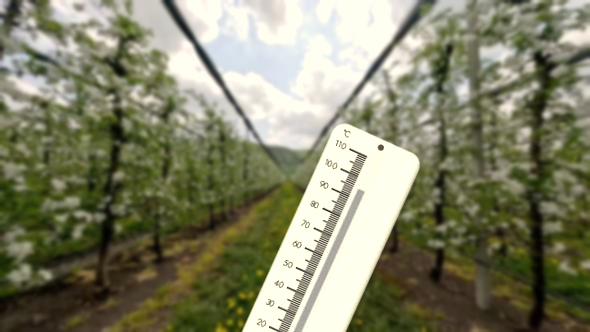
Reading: 95°C
